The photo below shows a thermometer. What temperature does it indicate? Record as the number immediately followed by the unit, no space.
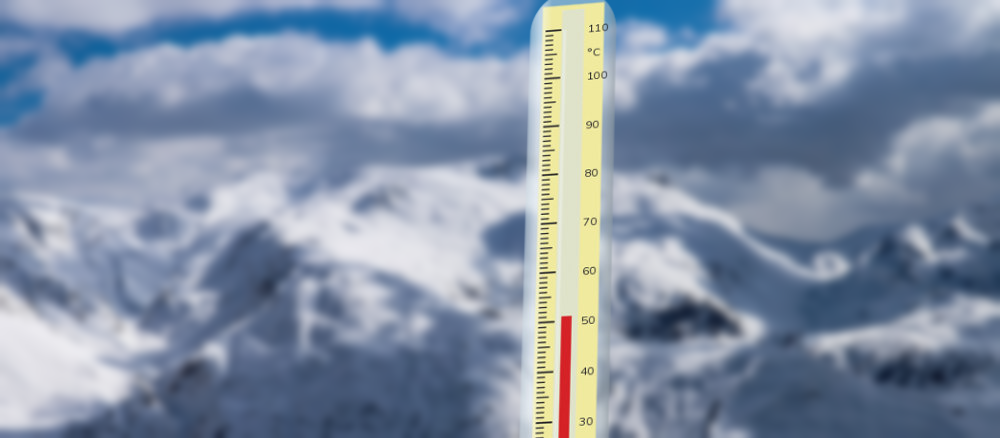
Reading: 51°C
